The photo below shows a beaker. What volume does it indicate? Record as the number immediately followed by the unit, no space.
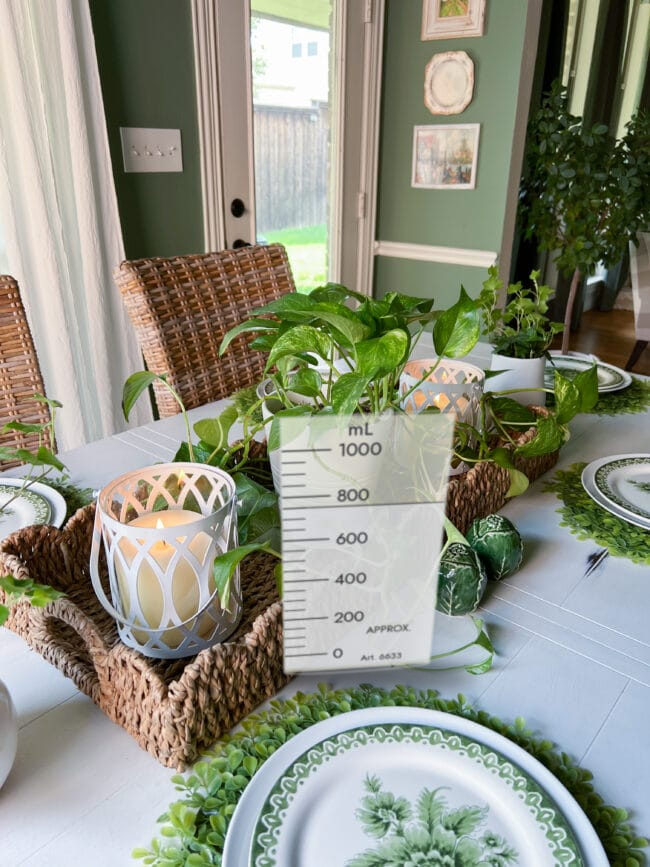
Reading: 750mL
